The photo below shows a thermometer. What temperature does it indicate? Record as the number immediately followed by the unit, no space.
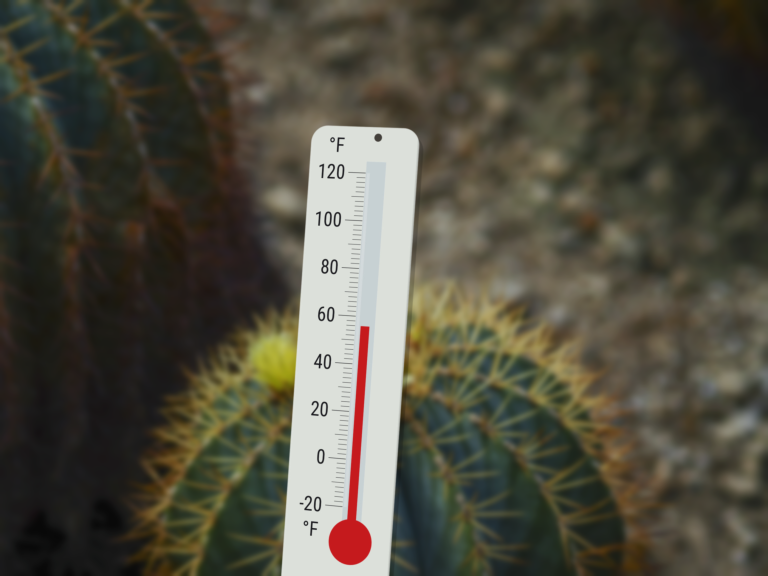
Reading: 56°F
